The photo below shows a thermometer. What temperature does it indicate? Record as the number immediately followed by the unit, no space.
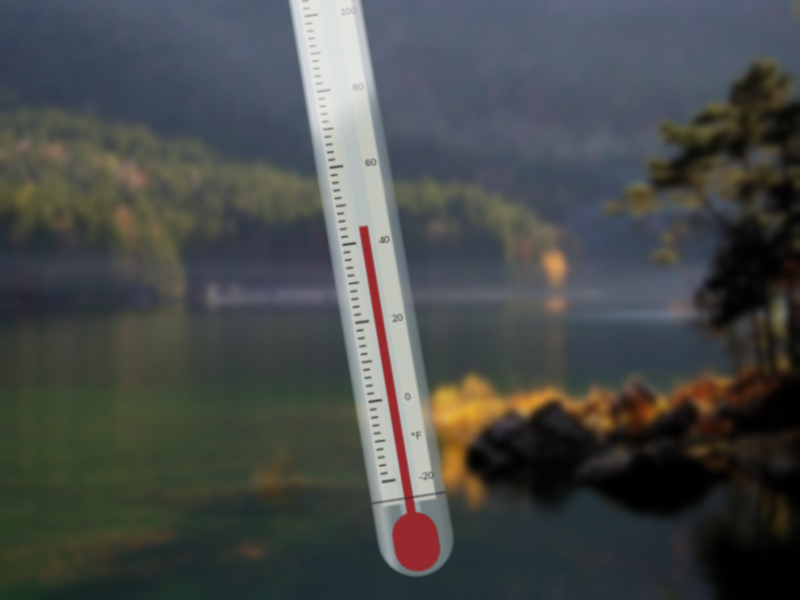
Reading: 44°F
